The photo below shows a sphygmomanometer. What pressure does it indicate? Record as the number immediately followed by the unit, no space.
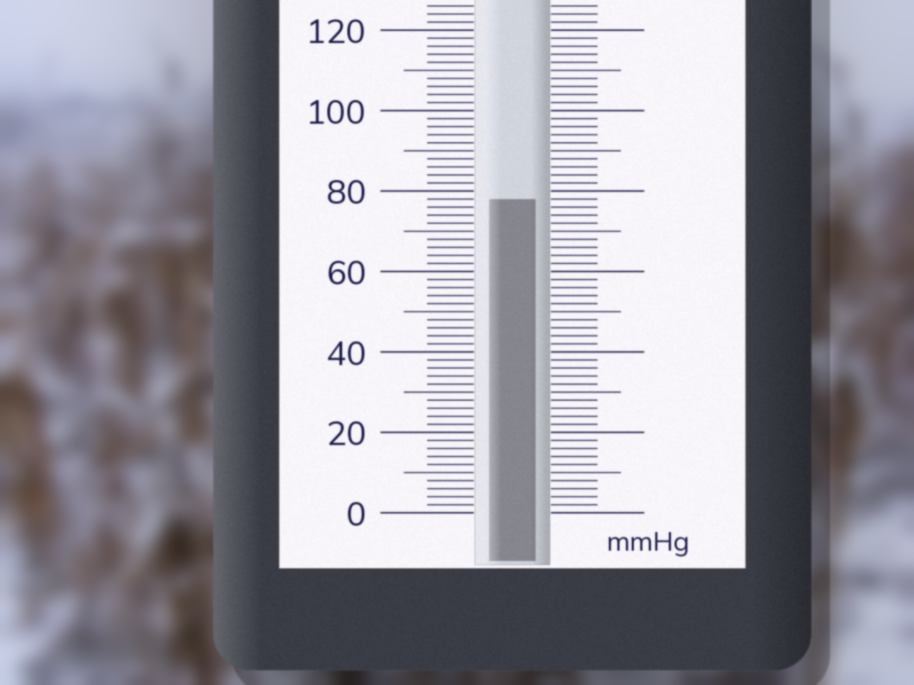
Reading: 78mmHg
